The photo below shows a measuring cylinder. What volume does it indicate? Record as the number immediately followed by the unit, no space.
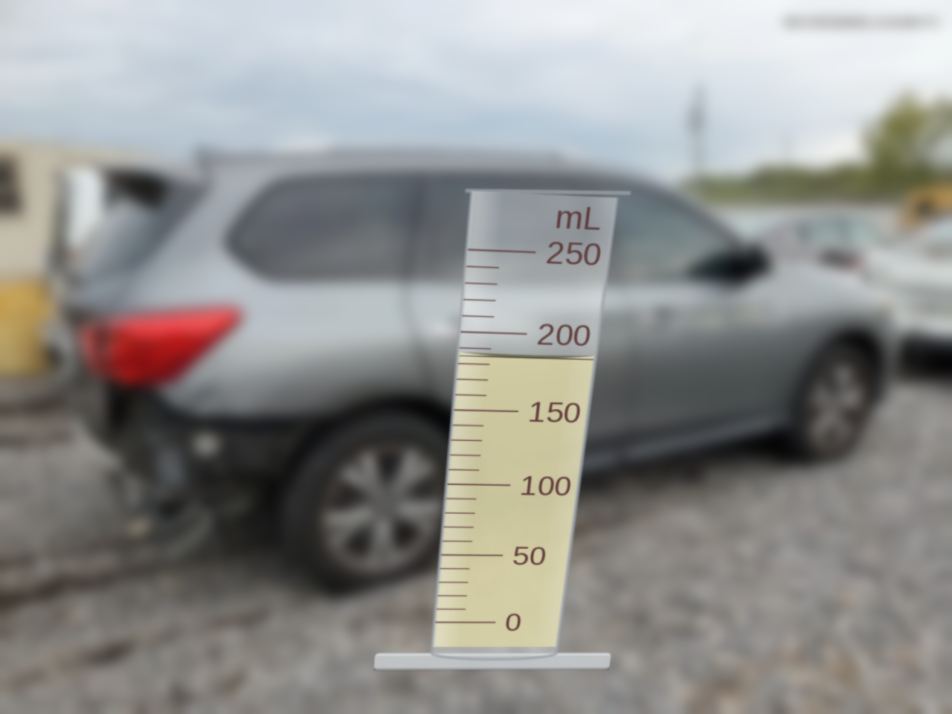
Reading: 185mL
